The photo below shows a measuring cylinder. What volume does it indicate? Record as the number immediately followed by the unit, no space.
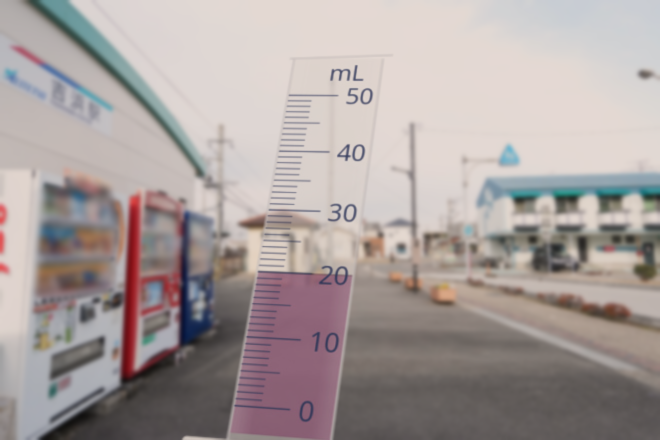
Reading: 20mL
